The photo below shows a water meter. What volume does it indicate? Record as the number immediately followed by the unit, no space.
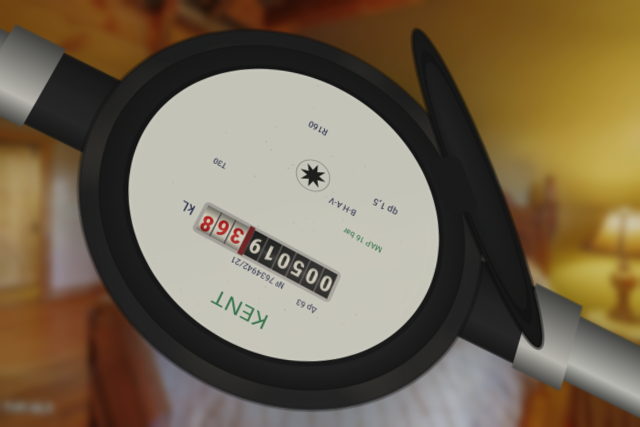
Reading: 5019.368kL
